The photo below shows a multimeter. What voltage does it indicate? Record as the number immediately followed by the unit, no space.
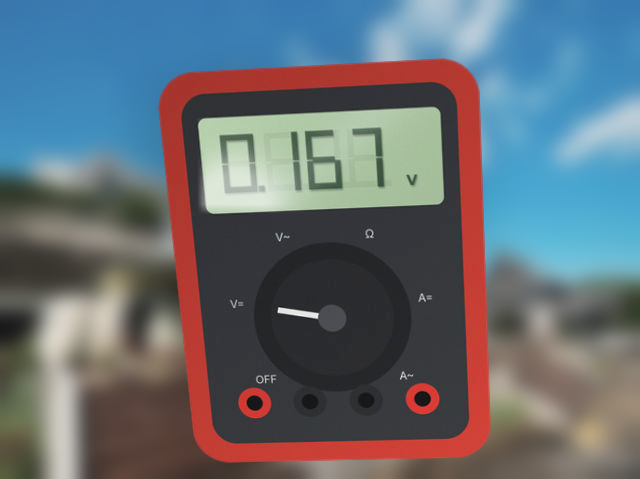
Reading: 0.167V
